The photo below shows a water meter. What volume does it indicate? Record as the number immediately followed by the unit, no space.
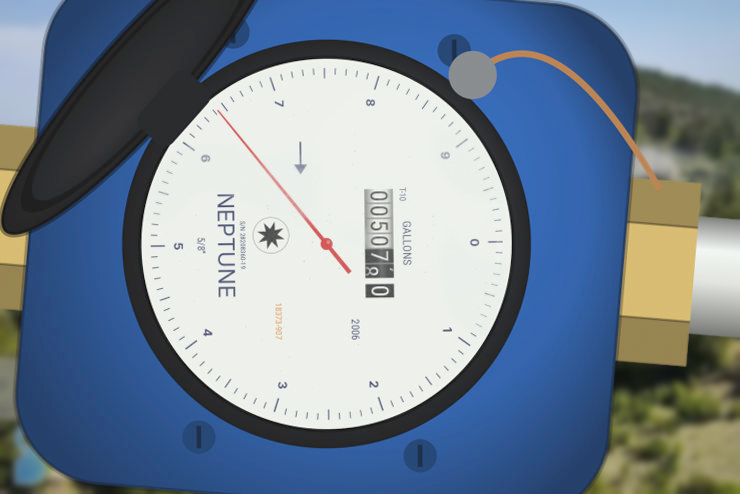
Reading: 50776.4gal
